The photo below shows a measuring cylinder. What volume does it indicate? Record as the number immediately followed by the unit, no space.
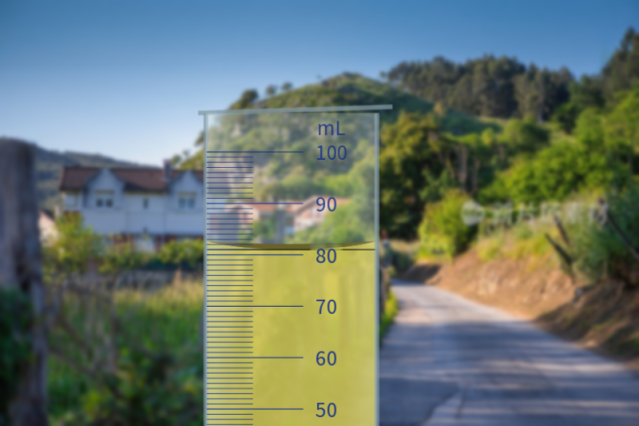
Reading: 81mL
